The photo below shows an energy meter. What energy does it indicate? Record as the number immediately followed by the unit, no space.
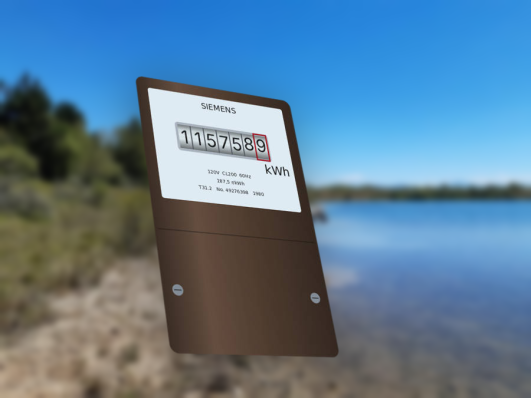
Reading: 115758.9kWh
